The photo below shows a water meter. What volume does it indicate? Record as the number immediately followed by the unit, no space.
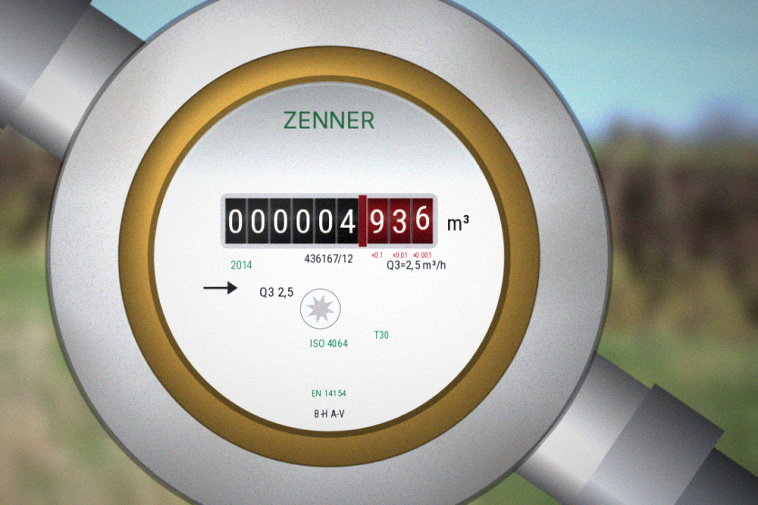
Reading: 4.936m³
